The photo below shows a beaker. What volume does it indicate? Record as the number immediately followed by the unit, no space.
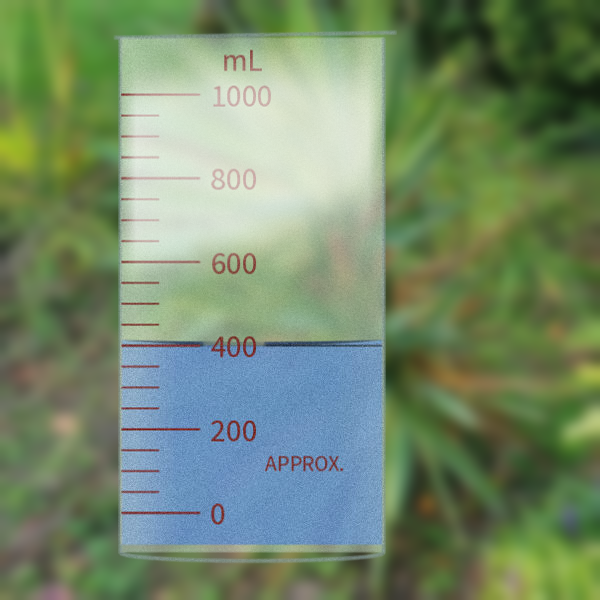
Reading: 400mL
